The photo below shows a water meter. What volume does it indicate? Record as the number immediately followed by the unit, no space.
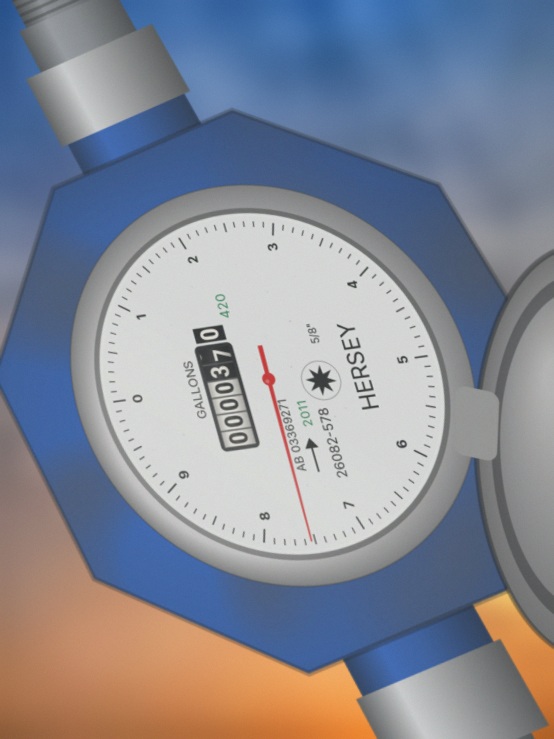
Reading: 367.5gal
